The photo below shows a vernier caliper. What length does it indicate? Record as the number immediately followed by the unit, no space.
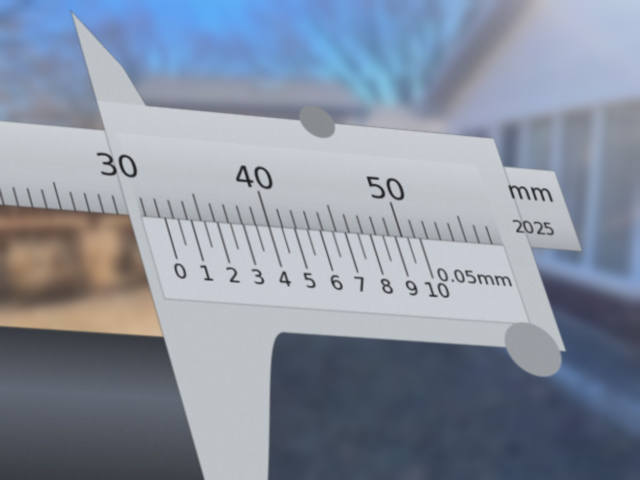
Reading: 32.4mm
